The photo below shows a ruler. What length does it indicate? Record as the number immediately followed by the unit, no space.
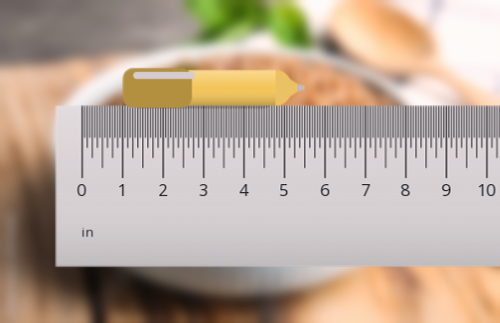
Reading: 4.5in
